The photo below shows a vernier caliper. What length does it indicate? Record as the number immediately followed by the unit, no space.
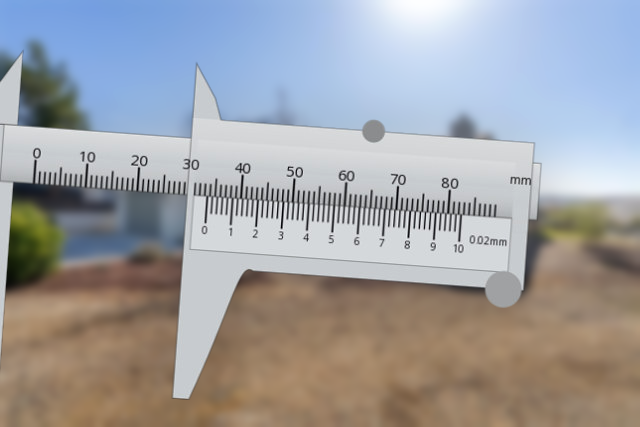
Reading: 33.5mm
